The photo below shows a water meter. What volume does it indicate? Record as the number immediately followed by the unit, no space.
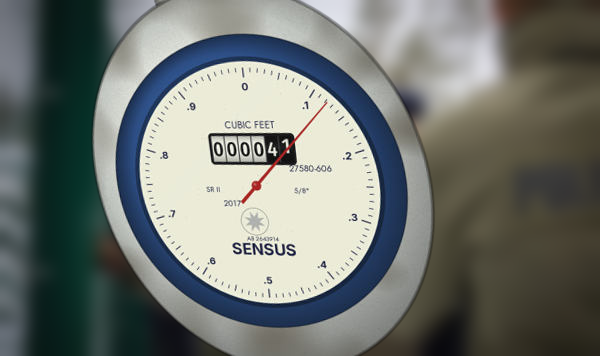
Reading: 41.12ft³
